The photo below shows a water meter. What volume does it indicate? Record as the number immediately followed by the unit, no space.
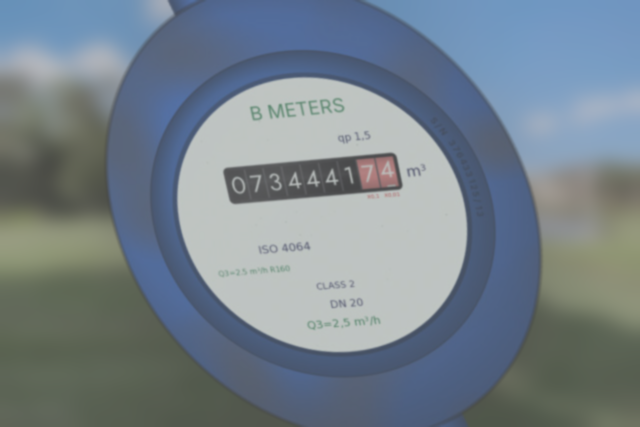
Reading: 734441.74m³
